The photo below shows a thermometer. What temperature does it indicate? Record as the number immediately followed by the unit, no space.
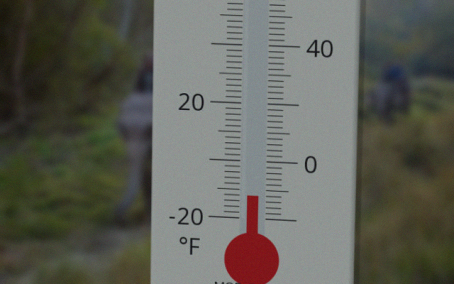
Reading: -12°F
